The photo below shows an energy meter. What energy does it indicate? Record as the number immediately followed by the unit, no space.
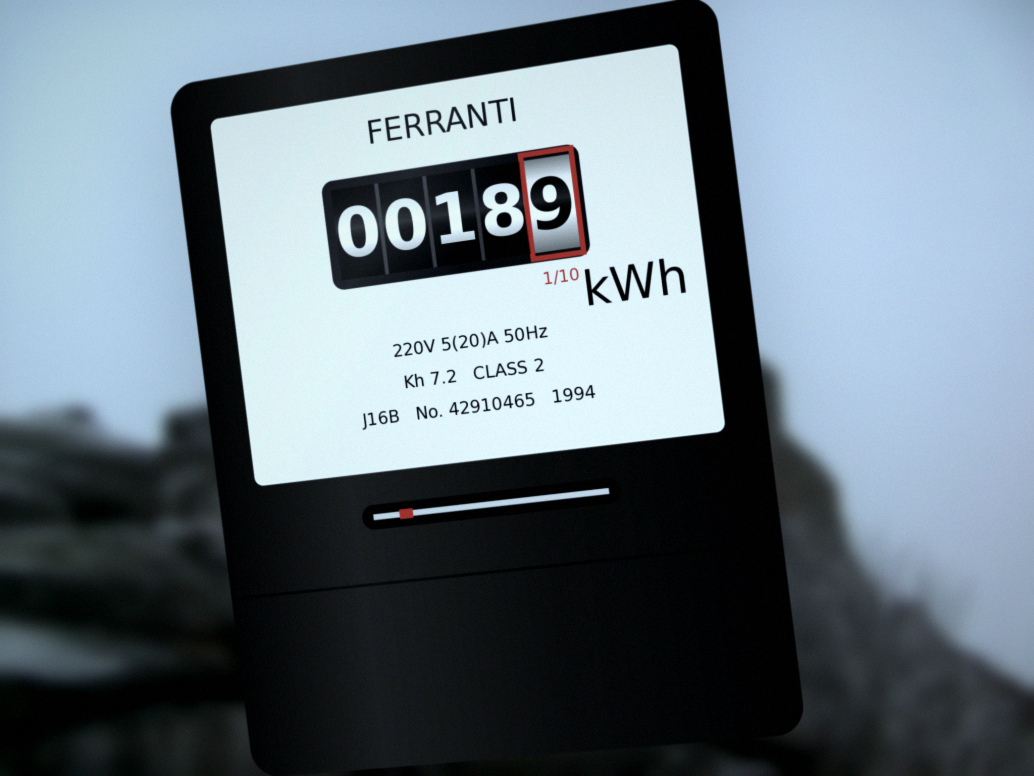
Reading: 18.9kWh
